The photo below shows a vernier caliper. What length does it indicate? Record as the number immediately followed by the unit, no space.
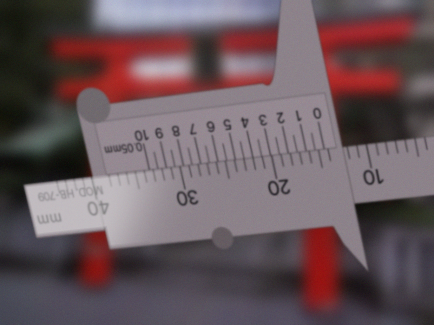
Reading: 14.4mm
